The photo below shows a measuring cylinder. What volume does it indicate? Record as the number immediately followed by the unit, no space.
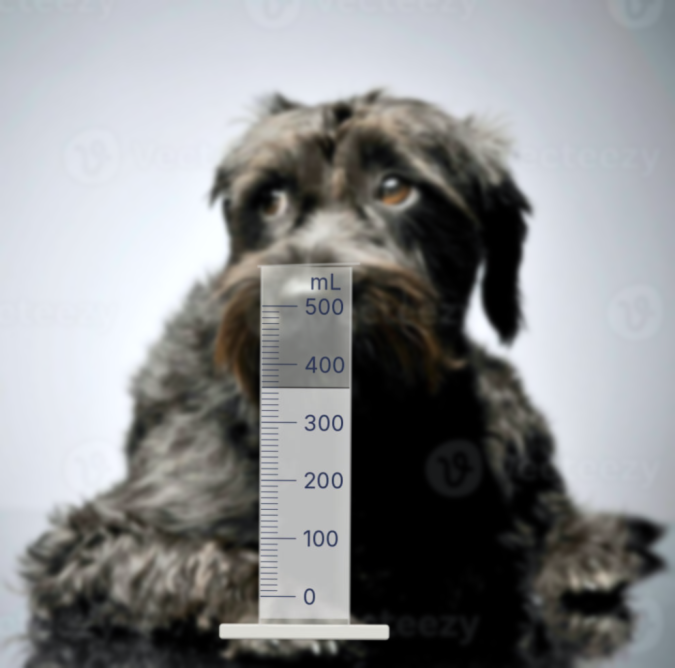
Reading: 360mL
